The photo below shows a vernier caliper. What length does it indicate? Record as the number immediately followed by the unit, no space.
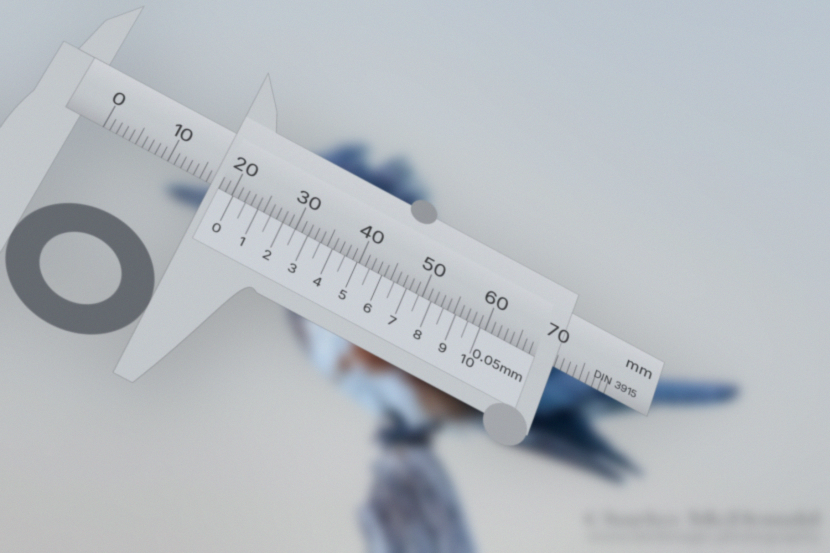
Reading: 20.2mm
